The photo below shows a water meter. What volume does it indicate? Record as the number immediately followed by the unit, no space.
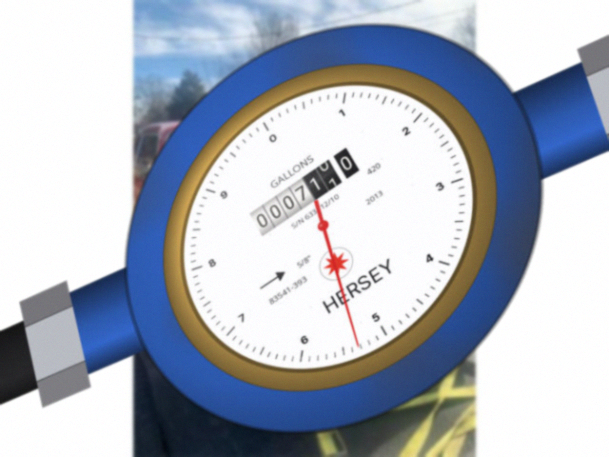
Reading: 7105.3gal
